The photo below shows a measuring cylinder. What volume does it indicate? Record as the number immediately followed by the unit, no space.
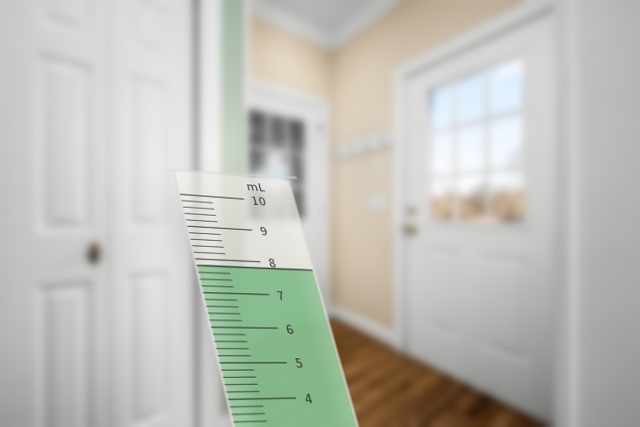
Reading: 7.8mL
